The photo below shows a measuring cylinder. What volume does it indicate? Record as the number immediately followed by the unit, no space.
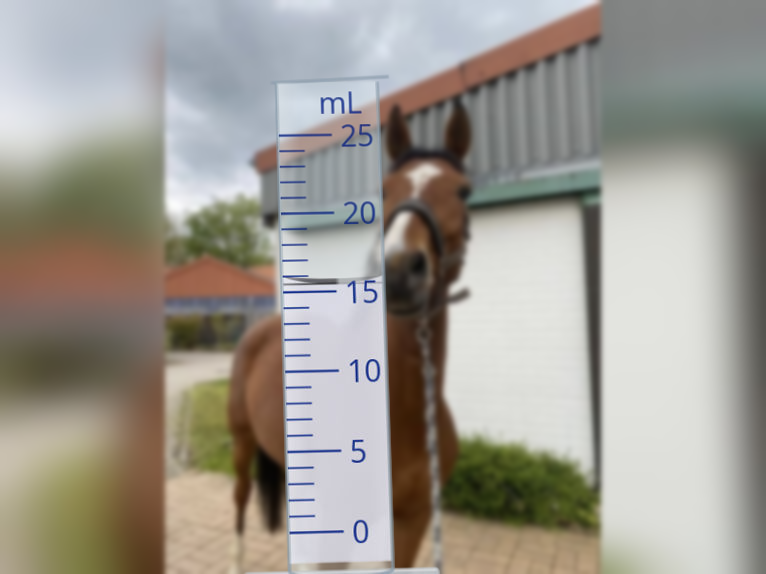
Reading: 15.5mL
